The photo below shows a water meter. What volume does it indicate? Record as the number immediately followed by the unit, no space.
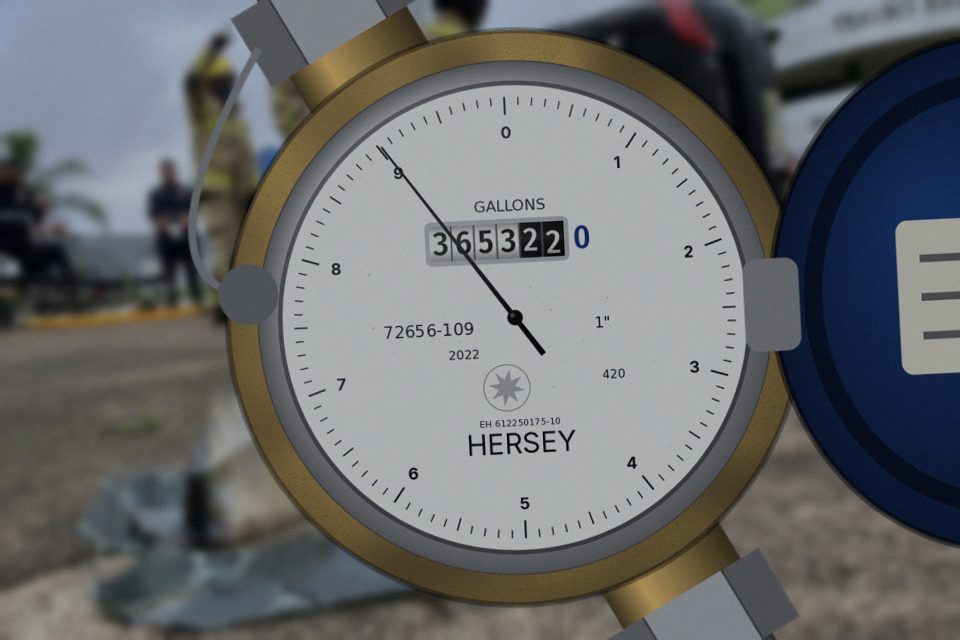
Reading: 3653219.0gal
